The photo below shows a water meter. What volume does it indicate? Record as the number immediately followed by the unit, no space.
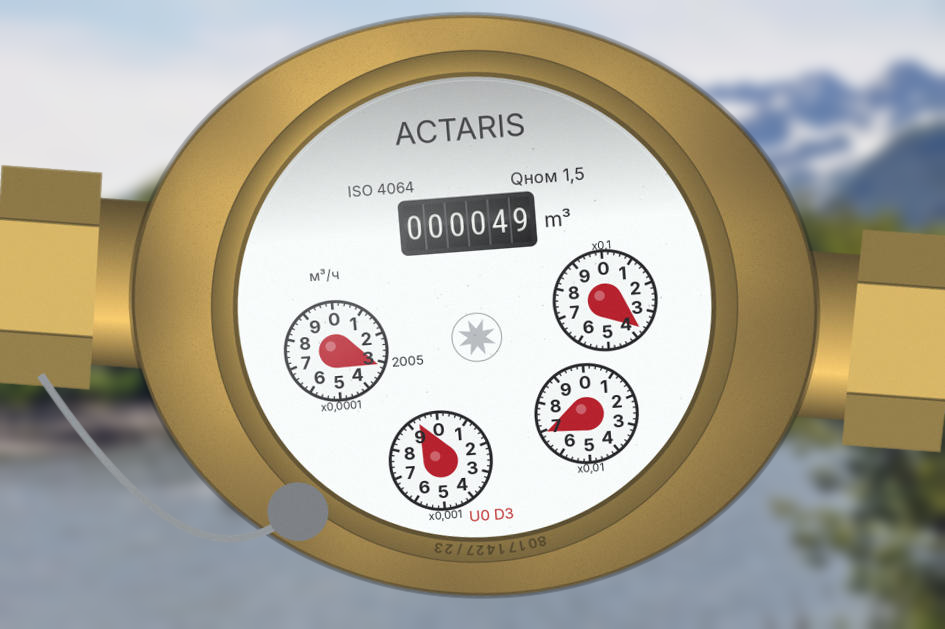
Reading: 49.3693m³
